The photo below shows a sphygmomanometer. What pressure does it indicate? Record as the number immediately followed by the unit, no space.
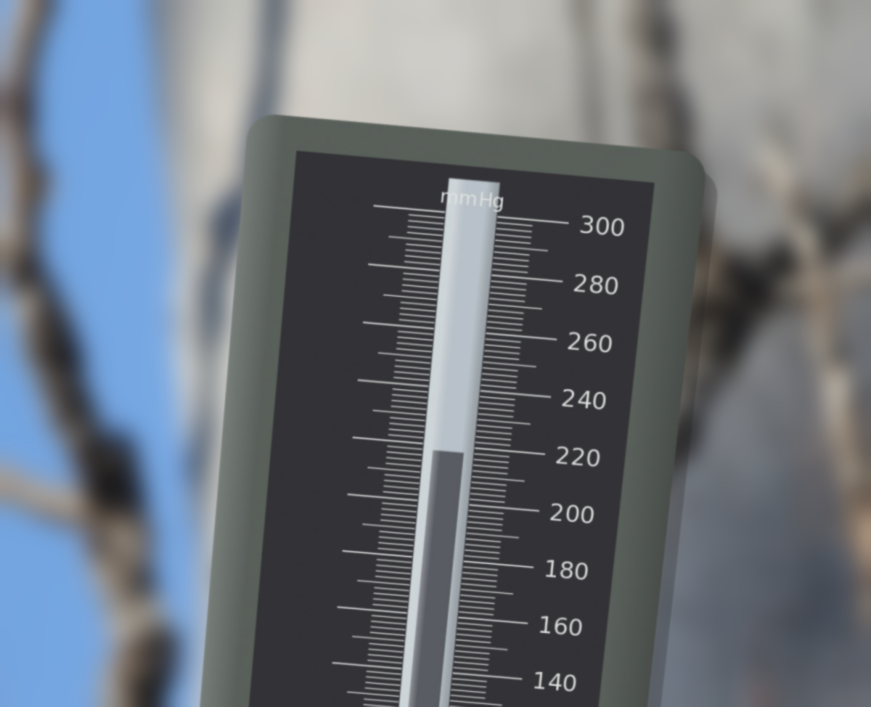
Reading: 218mmHg
